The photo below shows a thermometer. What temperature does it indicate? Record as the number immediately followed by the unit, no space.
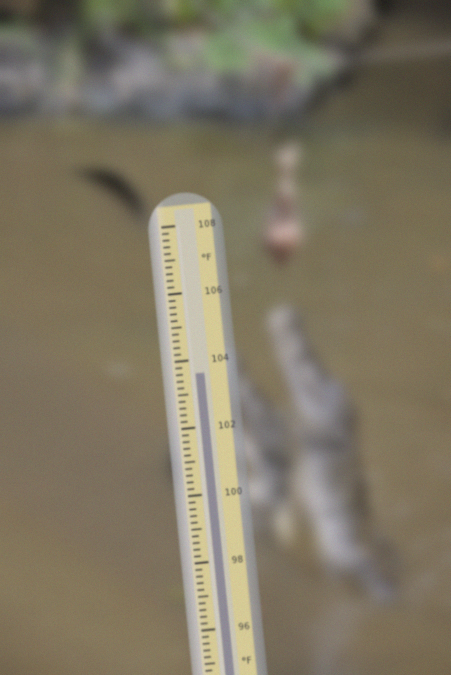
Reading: 103.6°F
